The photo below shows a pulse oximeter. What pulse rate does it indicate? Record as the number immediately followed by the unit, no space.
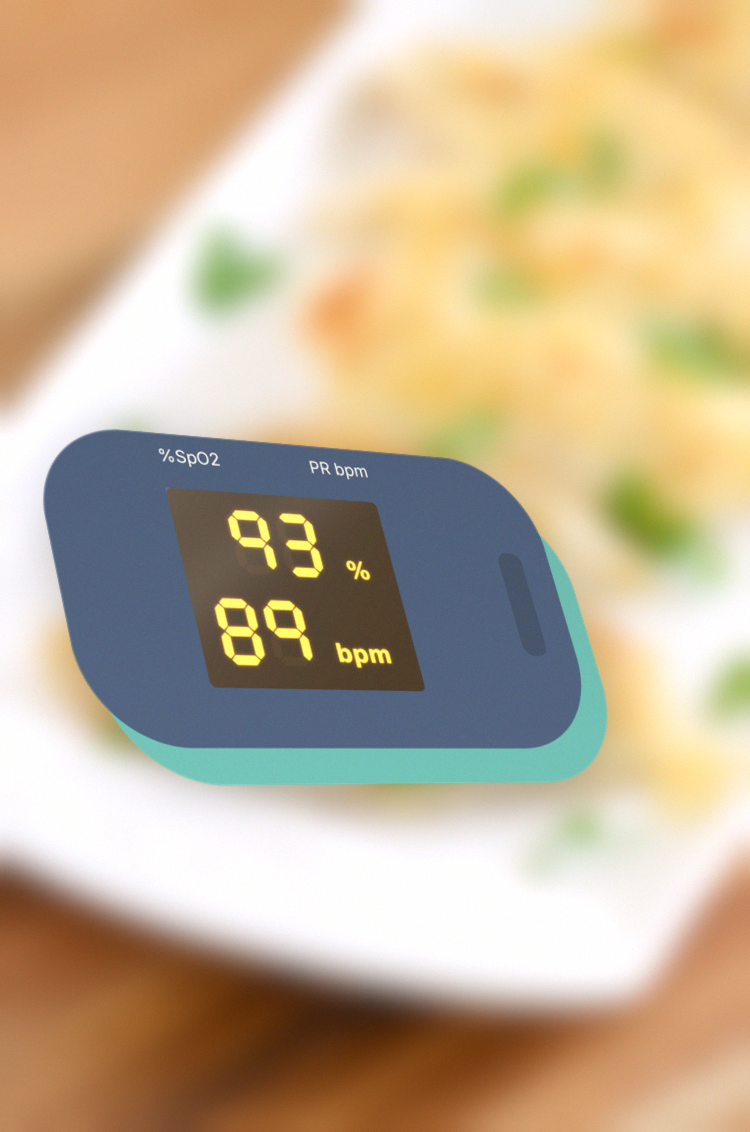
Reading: 89bpm
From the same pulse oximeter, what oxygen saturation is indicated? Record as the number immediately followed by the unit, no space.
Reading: 93%
